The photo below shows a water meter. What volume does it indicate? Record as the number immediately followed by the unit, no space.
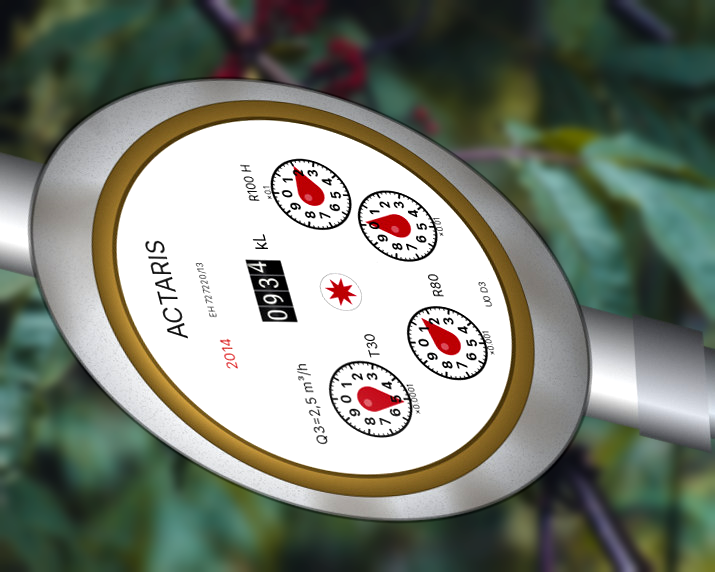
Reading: 934.2015kL
